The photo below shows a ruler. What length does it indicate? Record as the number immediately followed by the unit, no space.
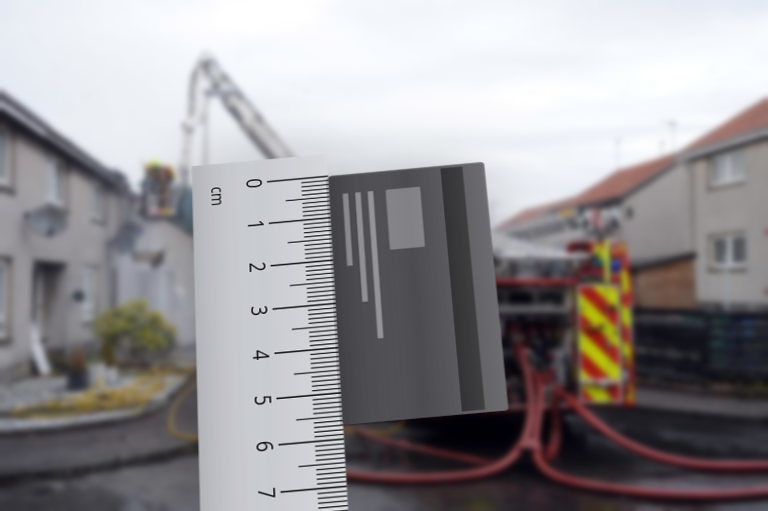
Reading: 5.7cm
